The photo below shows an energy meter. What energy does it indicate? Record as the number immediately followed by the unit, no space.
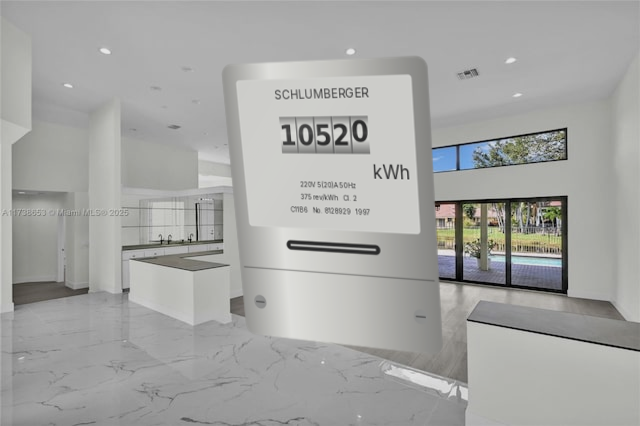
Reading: 10520kWh
